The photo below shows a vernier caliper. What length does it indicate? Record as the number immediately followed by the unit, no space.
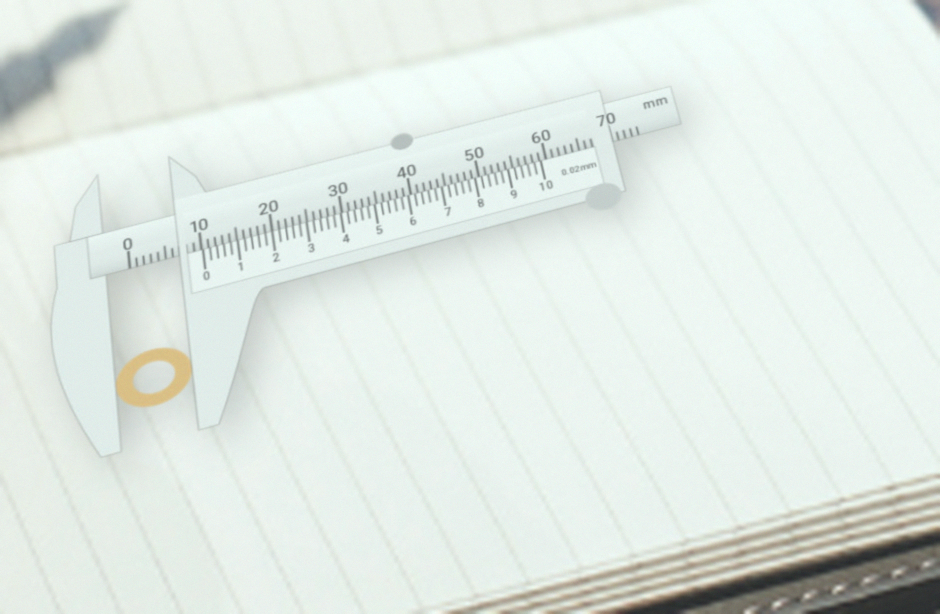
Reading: 10.2mm
